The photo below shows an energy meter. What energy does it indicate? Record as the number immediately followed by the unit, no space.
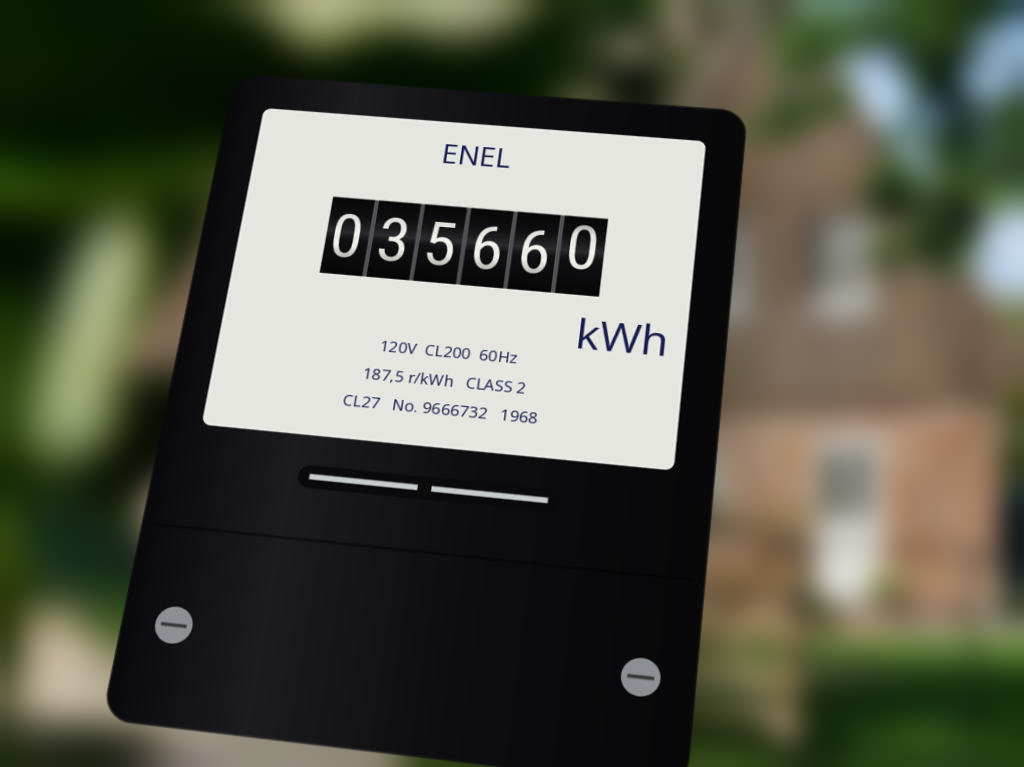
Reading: 35660kWh
